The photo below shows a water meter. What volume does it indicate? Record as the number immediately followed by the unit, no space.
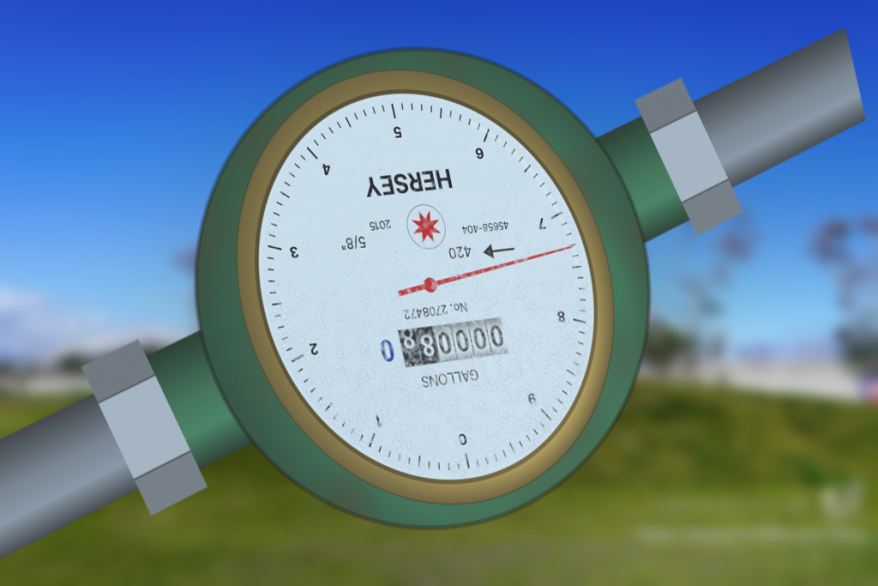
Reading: 877.3gal
